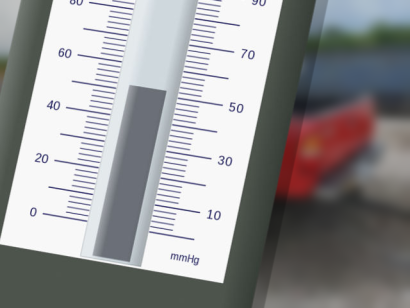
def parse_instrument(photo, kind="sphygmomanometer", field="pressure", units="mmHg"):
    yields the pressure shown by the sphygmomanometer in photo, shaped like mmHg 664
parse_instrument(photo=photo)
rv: mmHg 52
